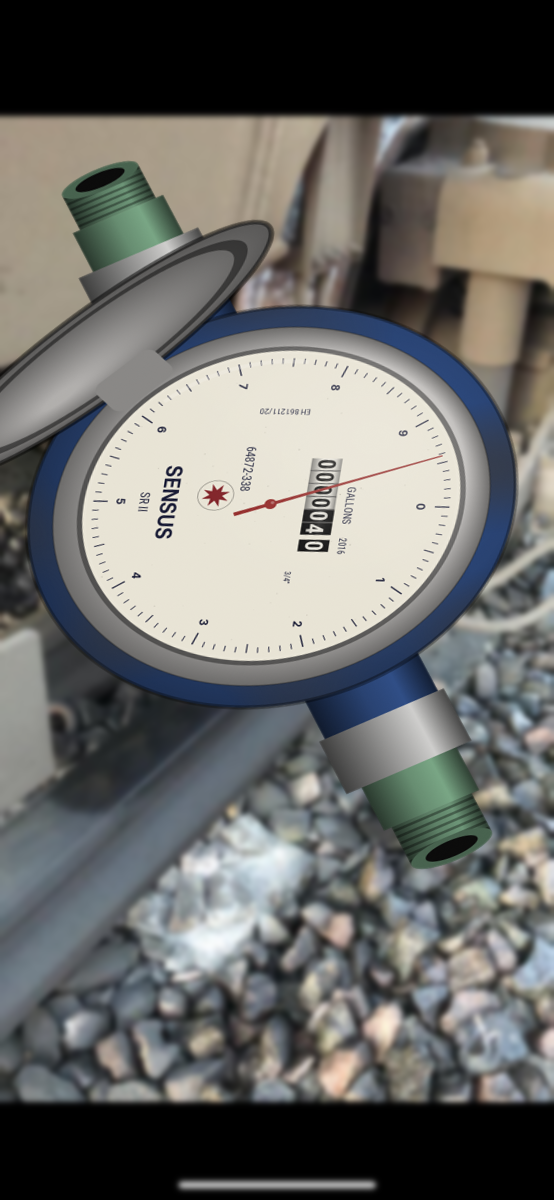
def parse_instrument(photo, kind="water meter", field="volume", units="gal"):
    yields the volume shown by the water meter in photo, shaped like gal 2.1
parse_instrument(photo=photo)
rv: gal 39.4
